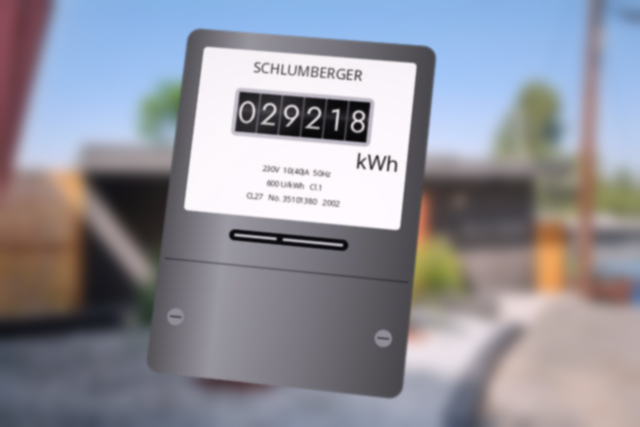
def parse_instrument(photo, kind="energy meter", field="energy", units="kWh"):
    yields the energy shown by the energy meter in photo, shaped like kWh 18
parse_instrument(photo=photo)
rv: kWh 29218
